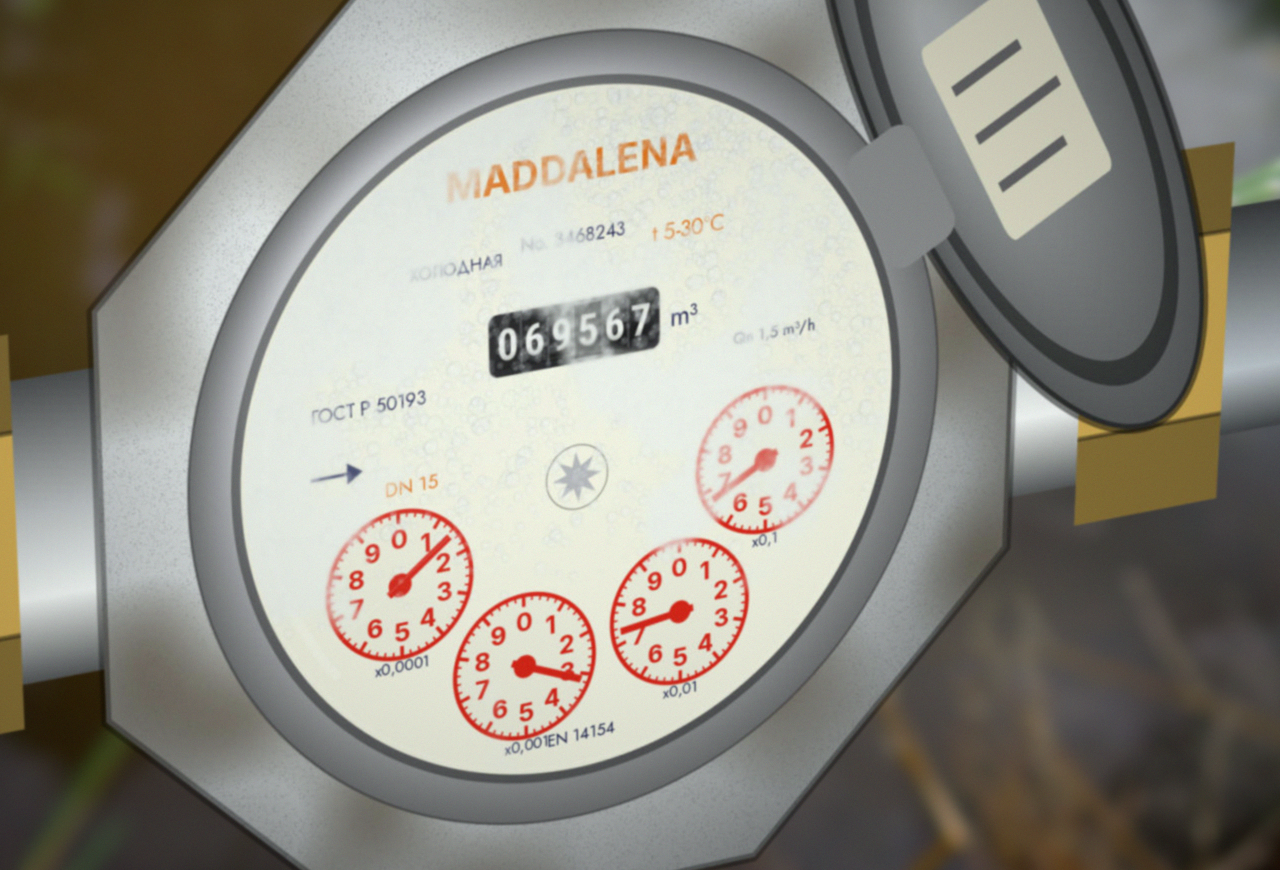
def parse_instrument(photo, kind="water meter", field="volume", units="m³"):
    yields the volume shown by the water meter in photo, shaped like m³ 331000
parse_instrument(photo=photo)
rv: m³ 69567.6731
